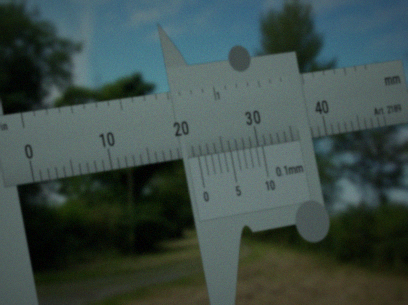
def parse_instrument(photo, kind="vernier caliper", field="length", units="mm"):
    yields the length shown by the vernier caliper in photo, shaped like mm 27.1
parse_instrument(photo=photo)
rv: mm 21.6
